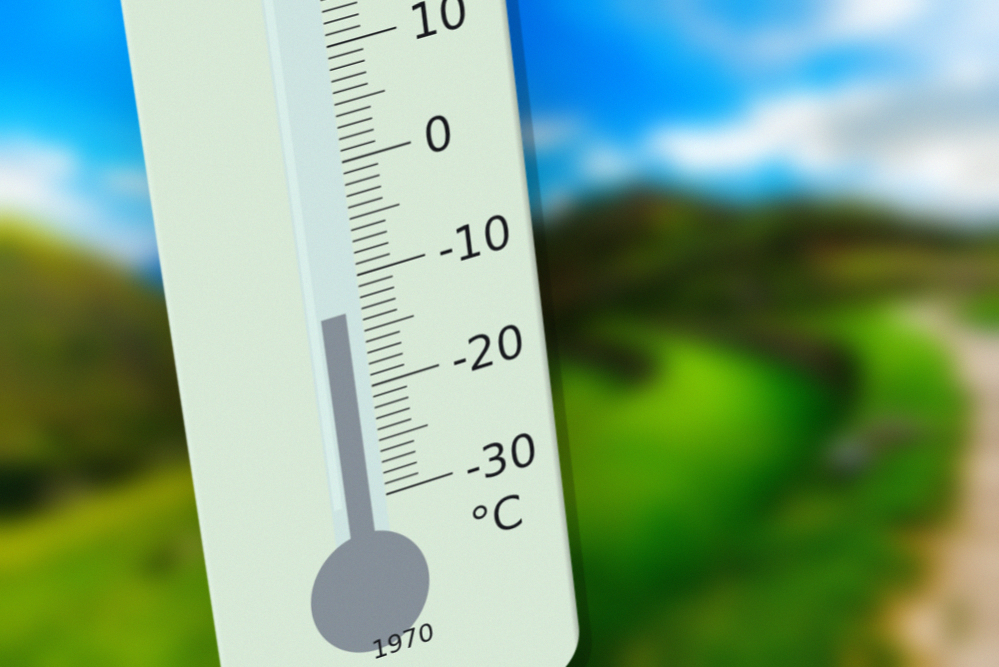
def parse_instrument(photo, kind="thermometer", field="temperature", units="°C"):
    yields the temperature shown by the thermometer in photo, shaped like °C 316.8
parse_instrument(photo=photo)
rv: °C -13
